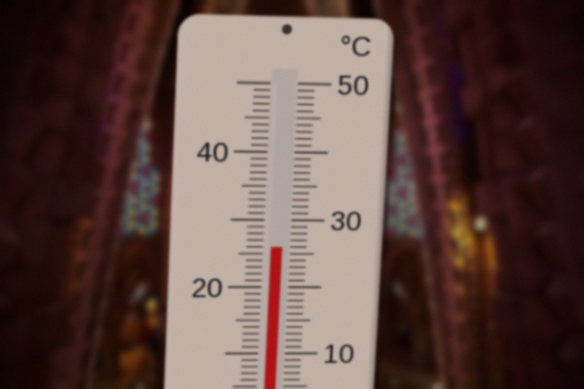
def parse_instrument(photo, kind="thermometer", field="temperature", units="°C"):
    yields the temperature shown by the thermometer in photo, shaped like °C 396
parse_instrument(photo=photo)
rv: °C 26
